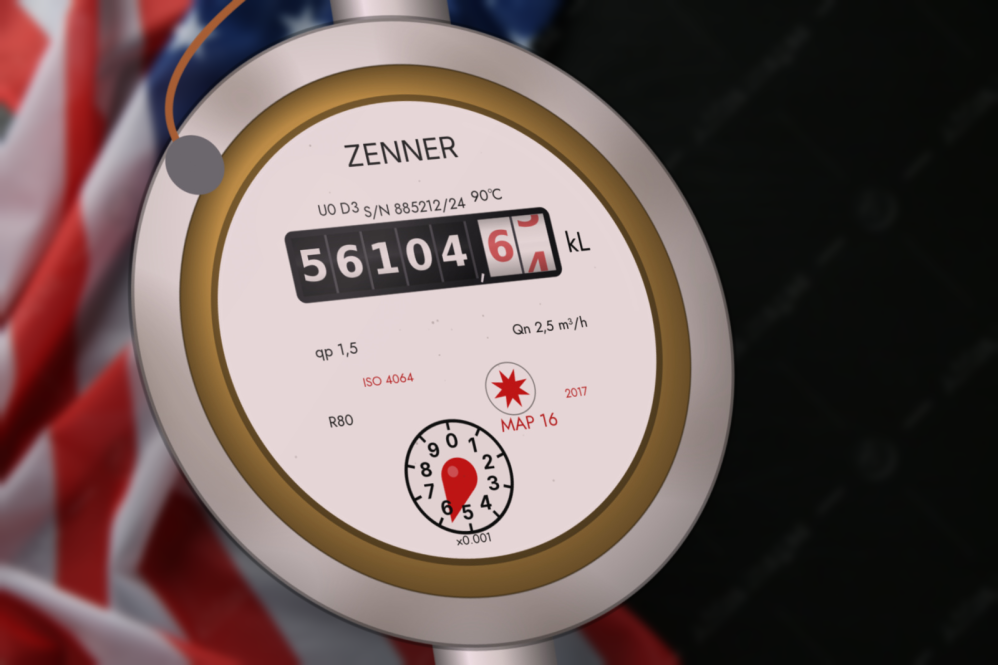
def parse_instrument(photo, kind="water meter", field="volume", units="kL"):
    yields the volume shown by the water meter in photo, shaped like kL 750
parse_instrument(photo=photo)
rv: kL 56104.635
